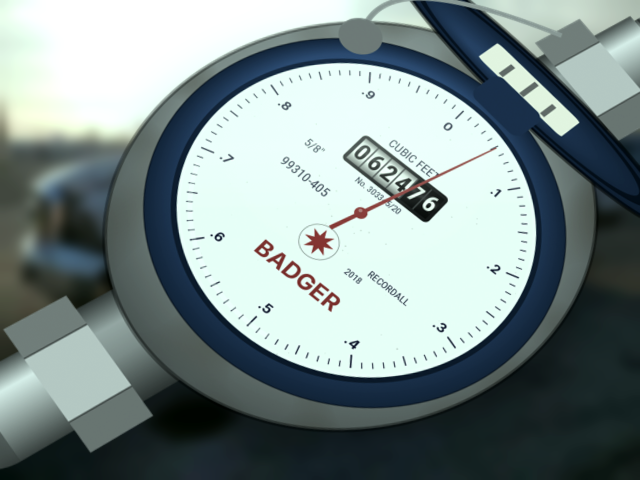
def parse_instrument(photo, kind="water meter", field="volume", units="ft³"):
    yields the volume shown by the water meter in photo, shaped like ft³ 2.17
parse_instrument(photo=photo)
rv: ft³ 62476.05
